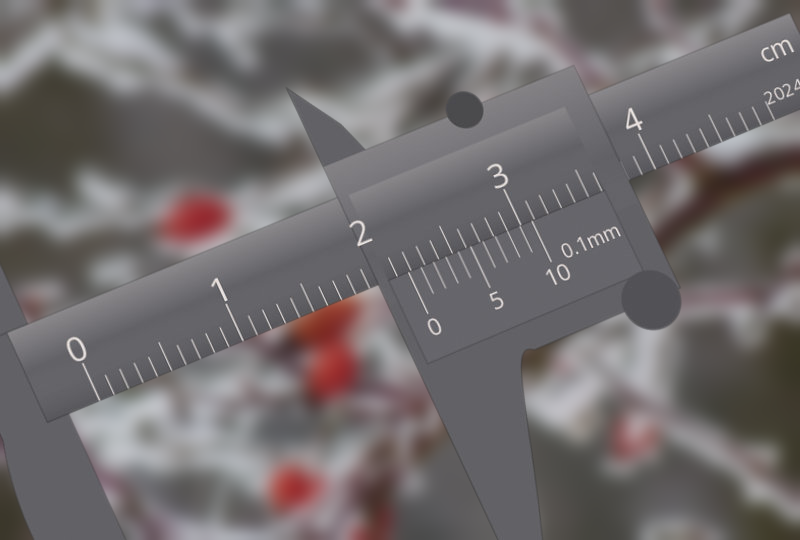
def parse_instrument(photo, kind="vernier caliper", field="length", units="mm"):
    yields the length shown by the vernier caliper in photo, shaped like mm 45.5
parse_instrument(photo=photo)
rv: mm 21.8
